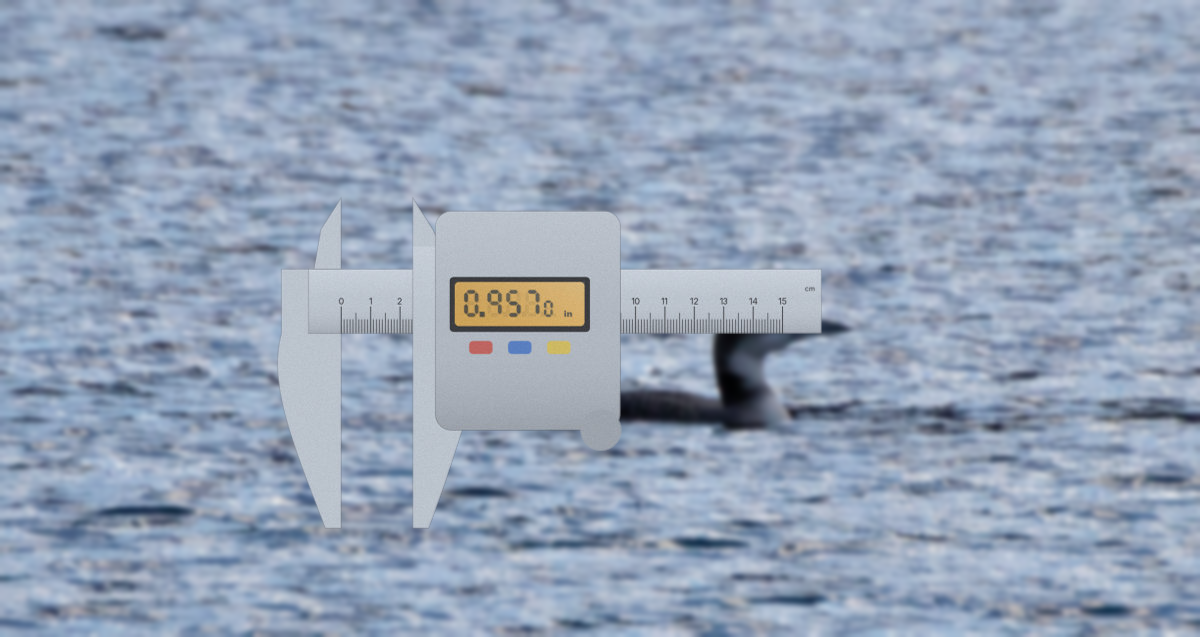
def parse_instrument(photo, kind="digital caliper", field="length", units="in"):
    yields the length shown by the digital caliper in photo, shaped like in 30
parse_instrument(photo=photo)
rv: in 0.9570
